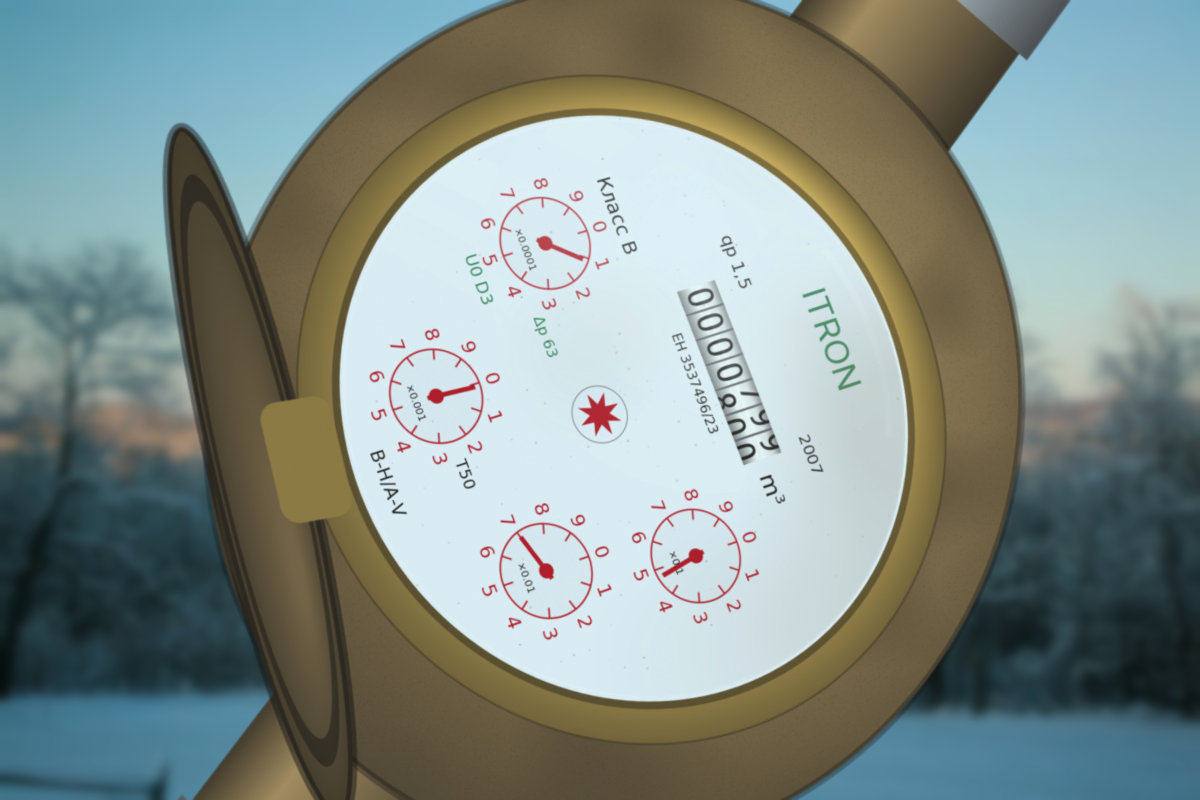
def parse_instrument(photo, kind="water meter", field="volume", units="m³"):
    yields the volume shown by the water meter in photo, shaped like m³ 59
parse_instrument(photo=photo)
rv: m³ 799.4701
